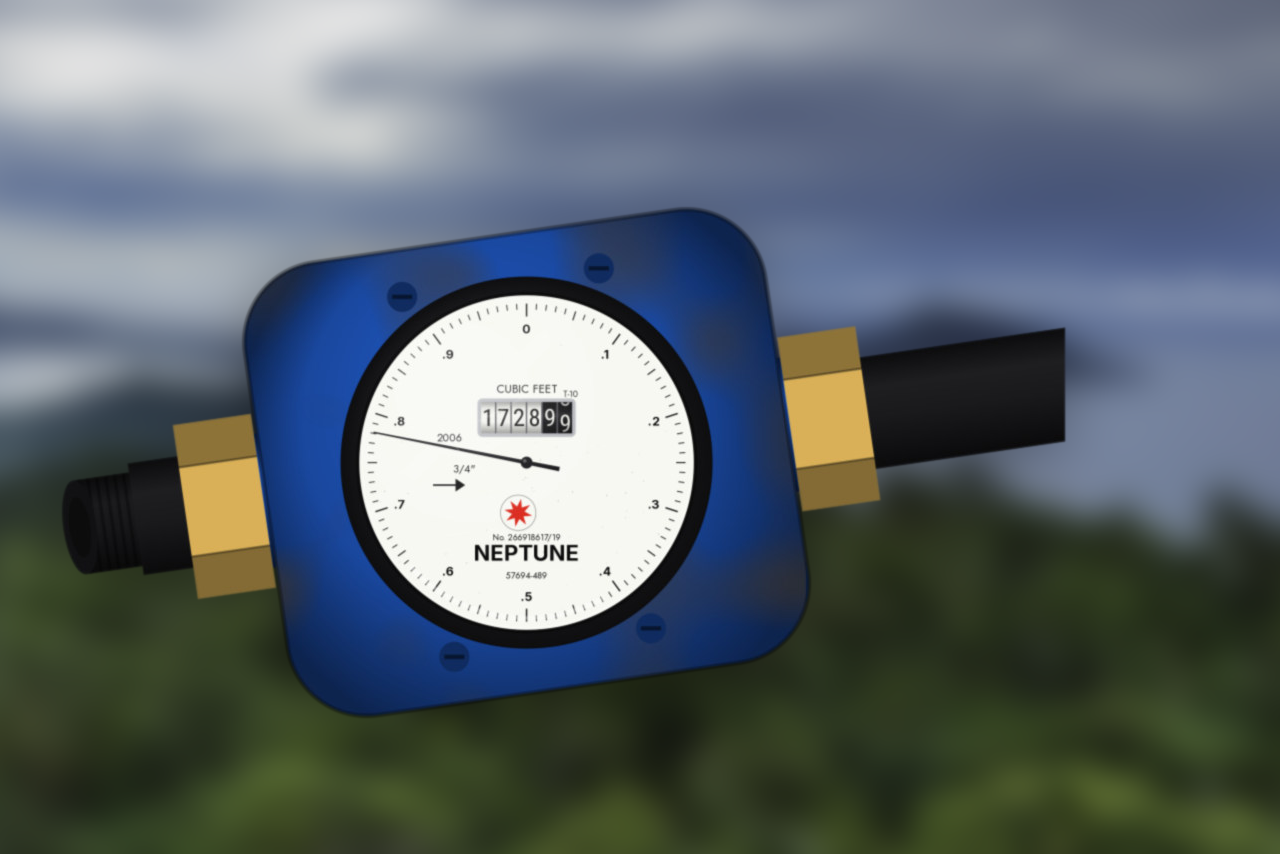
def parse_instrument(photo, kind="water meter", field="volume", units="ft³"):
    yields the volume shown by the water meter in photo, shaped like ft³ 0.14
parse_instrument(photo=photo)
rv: ft³ 172898.78
